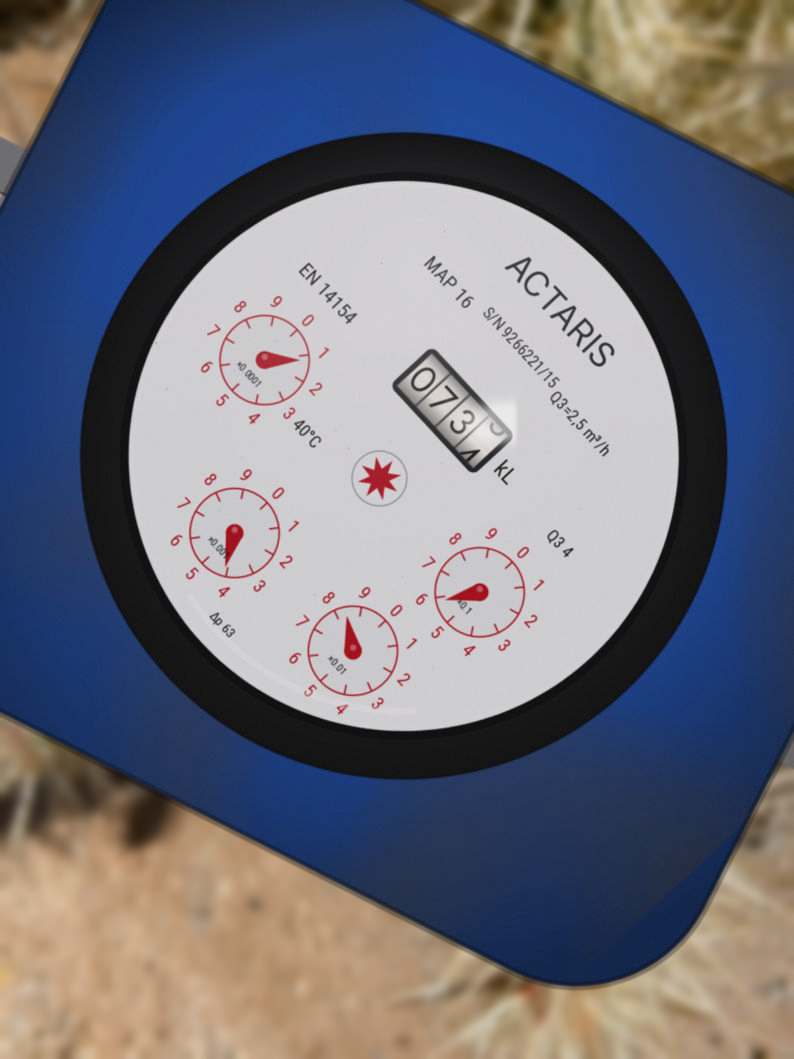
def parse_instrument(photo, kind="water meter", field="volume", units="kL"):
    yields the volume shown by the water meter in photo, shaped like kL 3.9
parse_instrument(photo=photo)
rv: kL 733.5841
